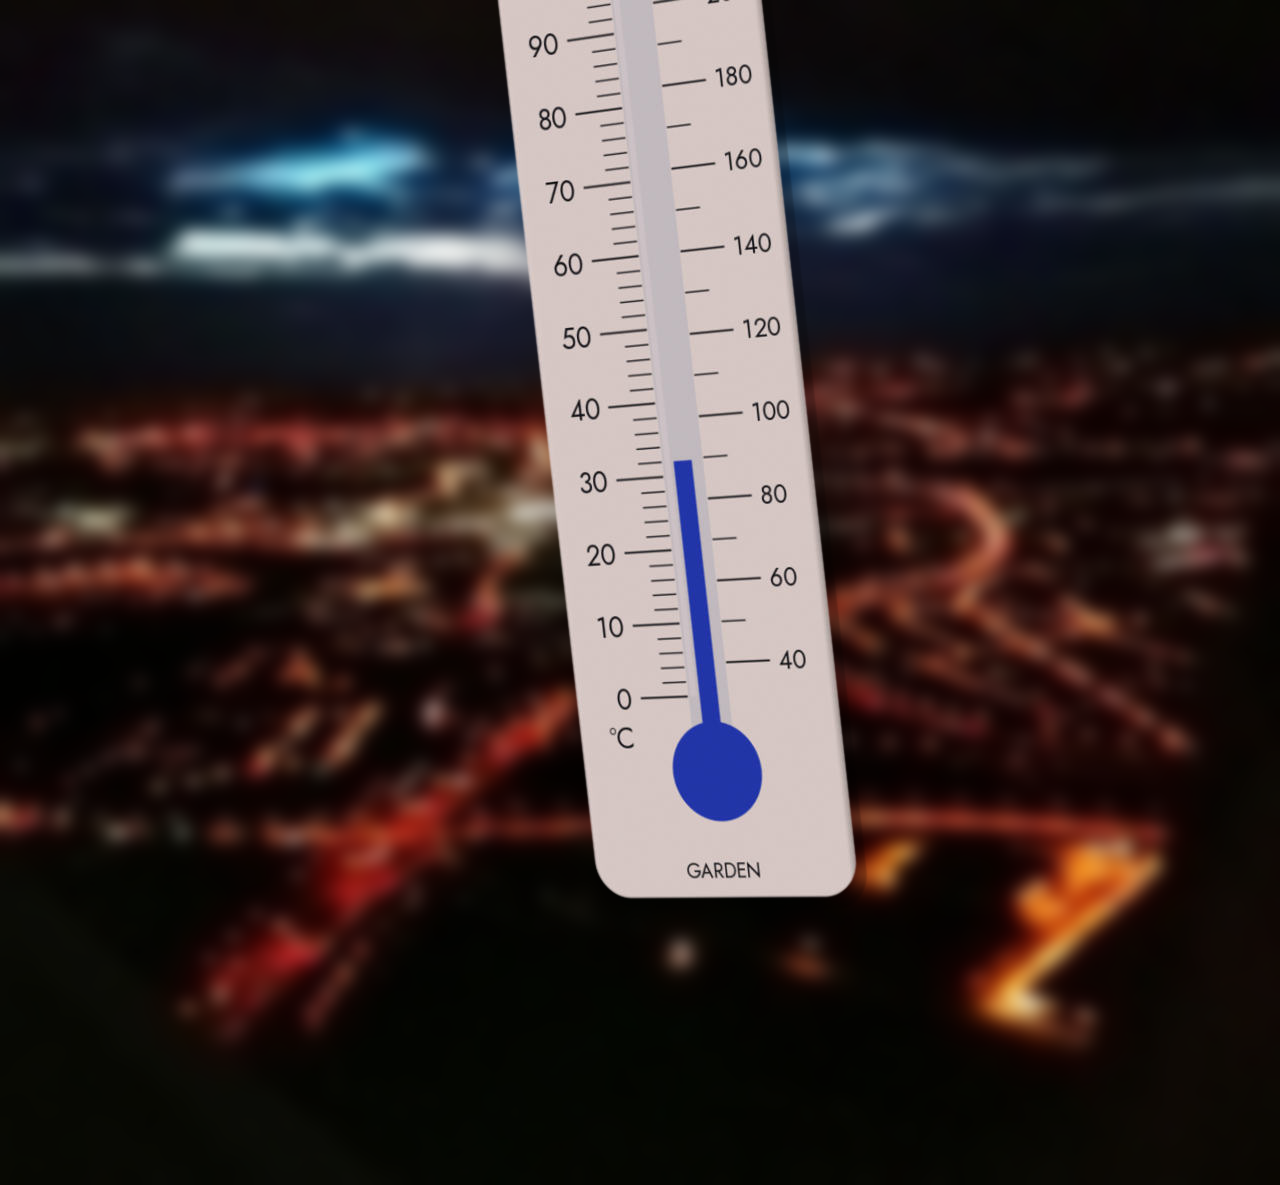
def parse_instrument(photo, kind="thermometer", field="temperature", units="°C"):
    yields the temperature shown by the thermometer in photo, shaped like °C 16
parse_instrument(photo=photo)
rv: °C 32
